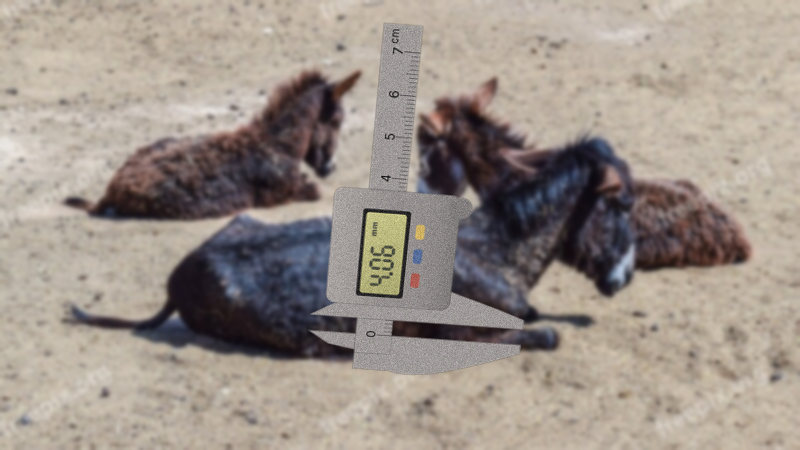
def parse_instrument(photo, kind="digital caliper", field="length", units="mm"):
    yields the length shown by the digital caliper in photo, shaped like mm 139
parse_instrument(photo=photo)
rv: mm 4.06
